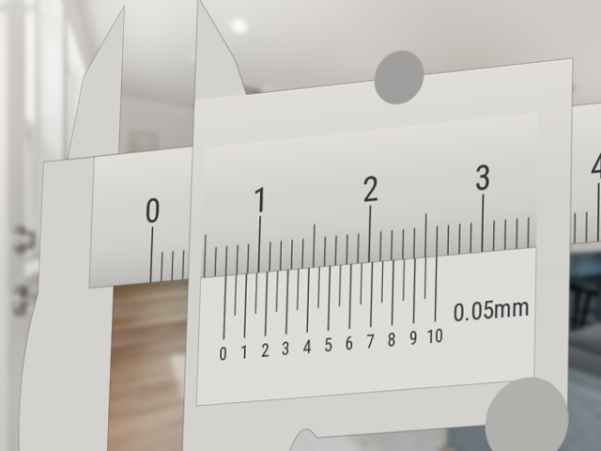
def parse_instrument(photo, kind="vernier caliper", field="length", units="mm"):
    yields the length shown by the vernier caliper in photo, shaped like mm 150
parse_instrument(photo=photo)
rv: mm 7.0
